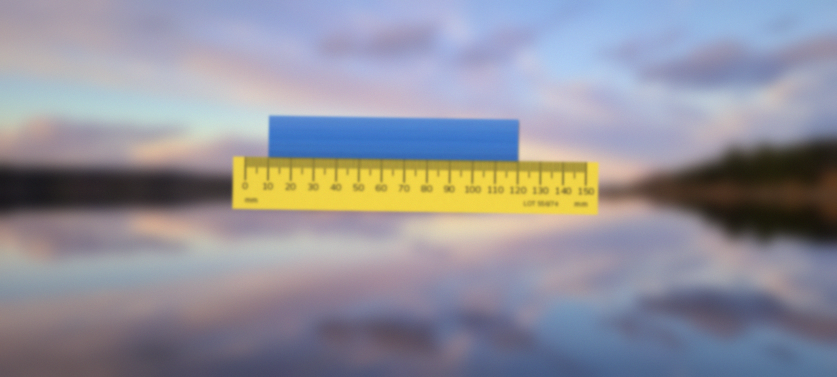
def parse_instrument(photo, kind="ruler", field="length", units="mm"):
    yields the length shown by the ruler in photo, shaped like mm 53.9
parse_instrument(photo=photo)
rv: mm 110
